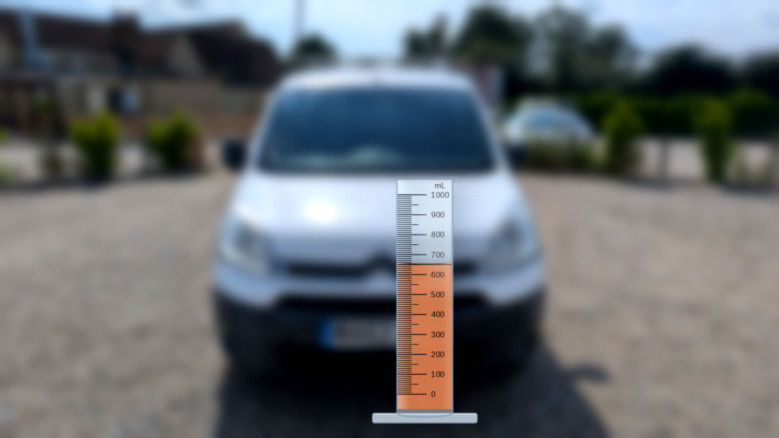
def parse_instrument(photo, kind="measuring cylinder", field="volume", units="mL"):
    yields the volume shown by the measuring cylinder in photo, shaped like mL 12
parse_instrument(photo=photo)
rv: mL 650
